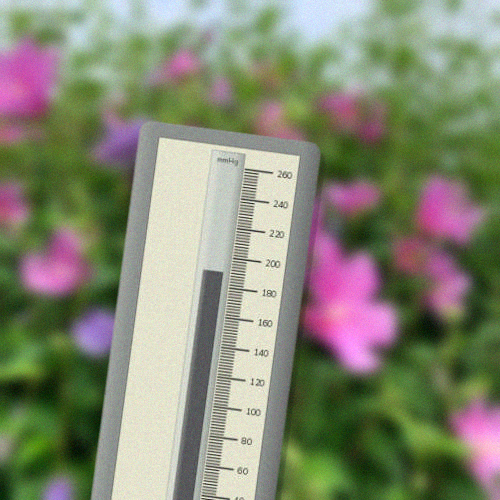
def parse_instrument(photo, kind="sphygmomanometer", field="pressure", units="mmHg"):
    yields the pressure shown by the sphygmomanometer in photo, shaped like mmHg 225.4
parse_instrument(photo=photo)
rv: mmHg 190
